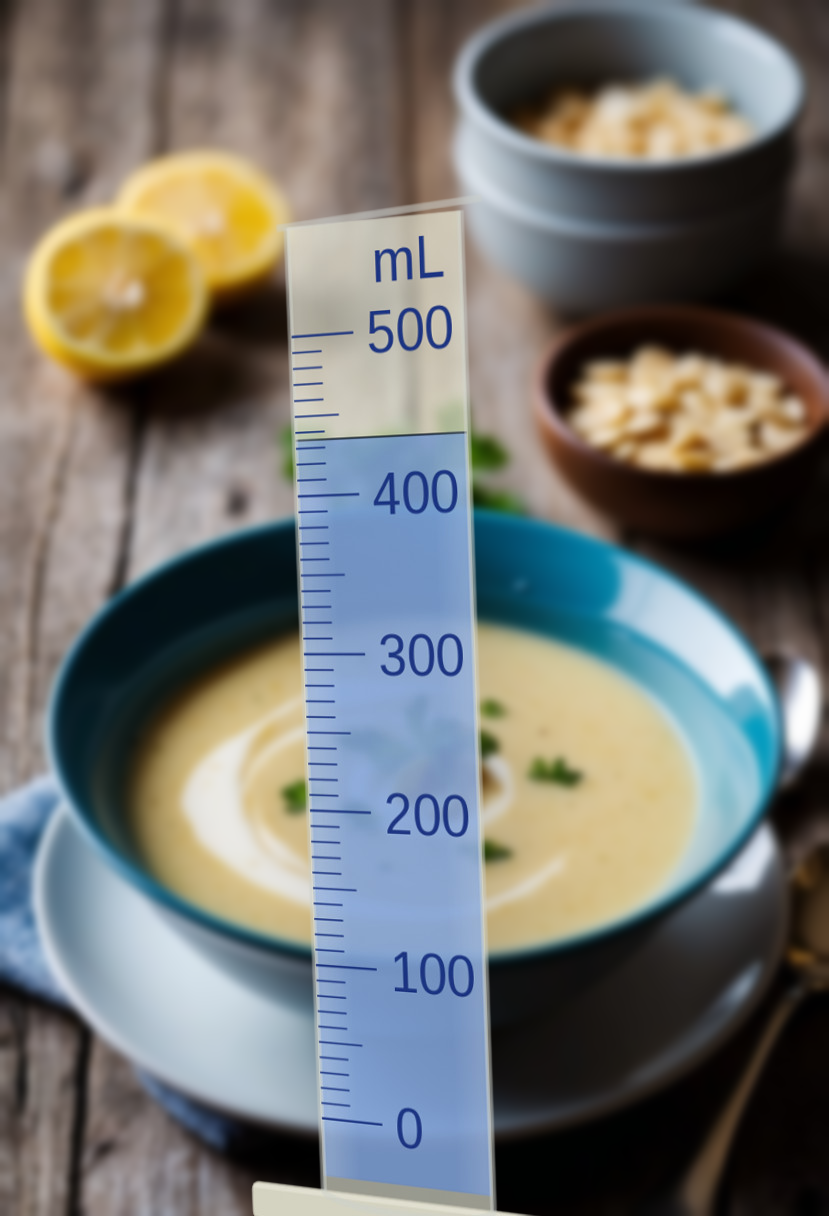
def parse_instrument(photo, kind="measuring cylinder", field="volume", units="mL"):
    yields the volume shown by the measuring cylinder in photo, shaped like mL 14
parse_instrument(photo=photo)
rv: mL 435
